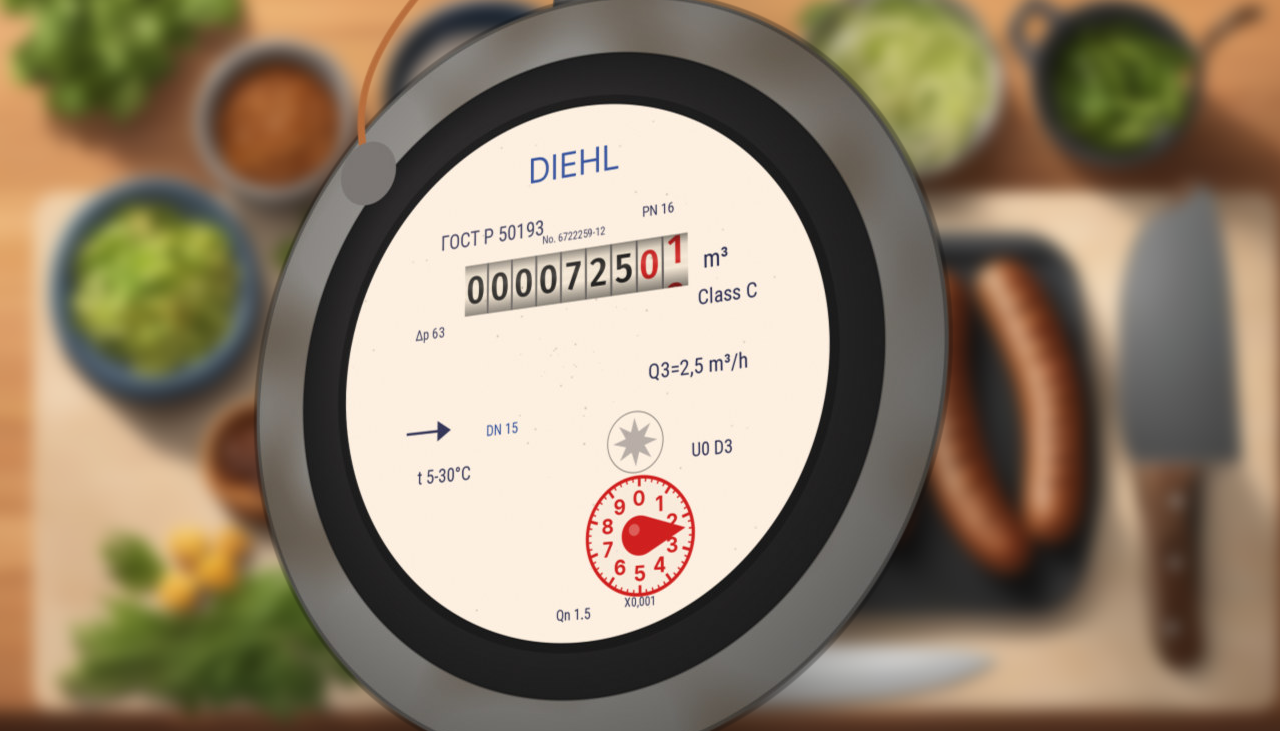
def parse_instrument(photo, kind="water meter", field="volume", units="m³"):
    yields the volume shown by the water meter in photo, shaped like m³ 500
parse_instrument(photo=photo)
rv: m³ 725.012
